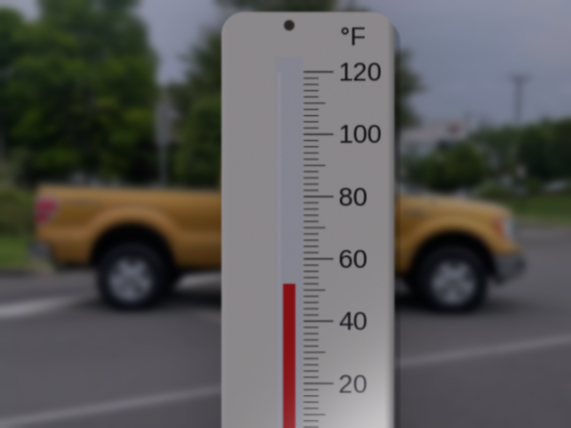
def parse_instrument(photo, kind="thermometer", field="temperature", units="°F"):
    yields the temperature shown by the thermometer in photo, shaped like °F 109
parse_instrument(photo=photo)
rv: °F 52
